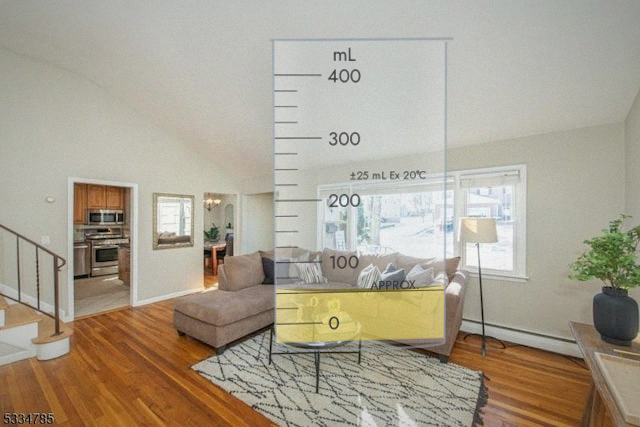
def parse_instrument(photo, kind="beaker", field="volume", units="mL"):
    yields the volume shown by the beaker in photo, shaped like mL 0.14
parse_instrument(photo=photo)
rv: mL 50
